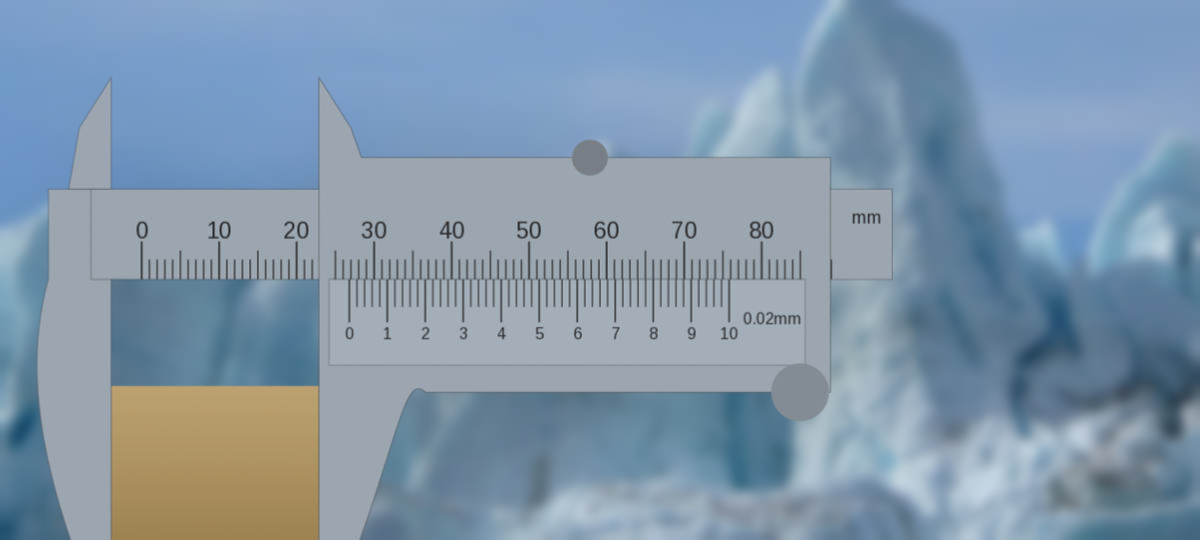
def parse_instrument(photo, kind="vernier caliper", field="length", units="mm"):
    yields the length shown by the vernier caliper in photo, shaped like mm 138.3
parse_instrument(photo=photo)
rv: mm 26.8
